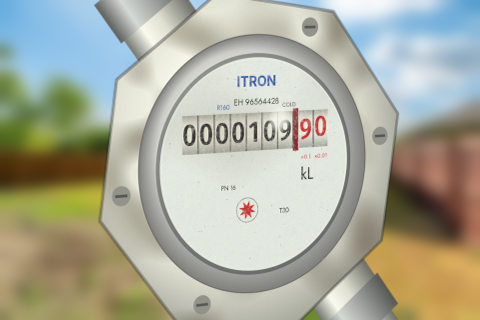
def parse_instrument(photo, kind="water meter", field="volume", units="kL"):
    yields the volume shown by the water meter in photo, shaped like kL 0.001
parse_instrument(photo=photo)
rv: kL 109.90
